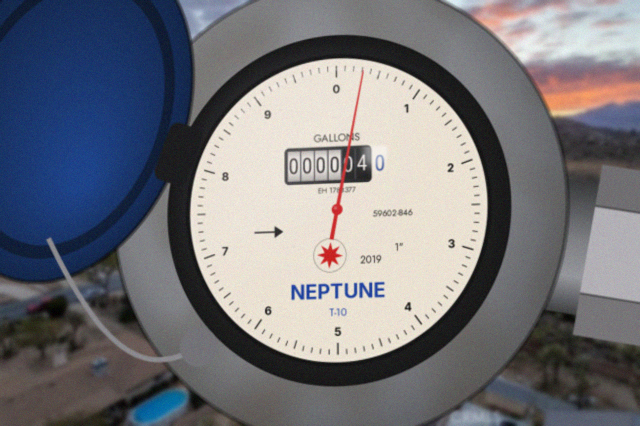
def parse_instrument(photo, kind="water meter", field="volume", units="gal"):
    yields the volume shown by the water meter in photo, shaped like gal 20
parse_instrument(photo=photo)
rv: gal 40.3
